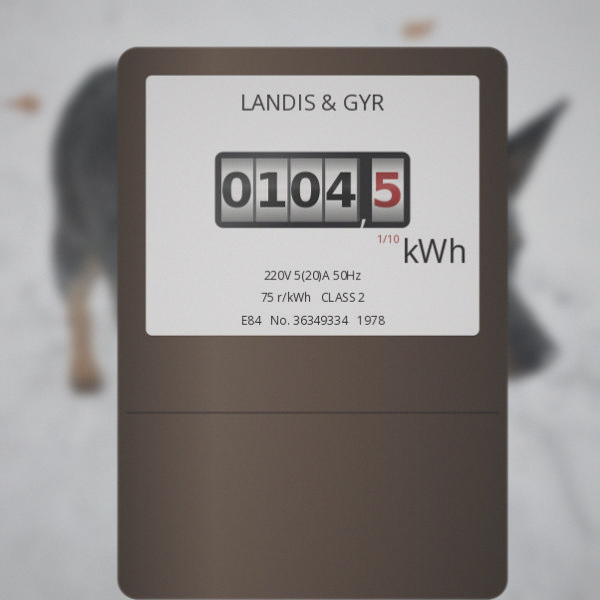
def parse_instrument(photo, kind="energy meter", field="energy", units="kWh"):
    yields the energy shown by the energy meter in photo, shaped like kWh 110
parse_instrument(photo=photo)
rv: kWh 104.5
